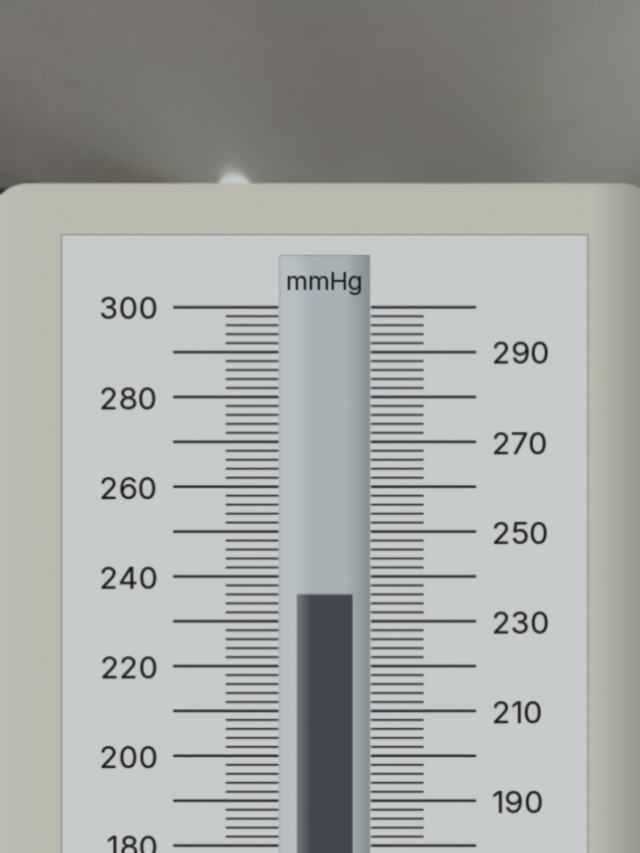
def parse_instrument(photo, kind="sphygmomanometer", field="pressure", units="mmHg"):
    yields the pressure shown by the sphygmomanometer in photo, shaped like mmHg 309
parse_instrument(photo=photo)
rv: mmHg 236
